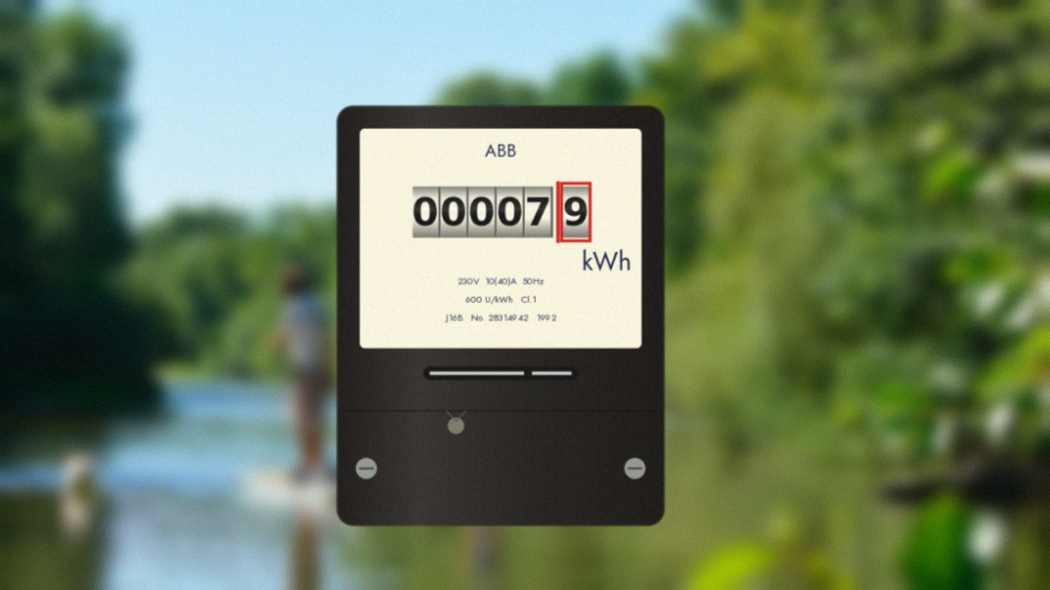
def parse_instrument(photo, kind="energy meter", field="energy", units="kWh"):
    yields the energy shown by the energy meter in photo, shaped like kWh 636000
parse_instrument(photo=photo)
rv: kWh 7.9
